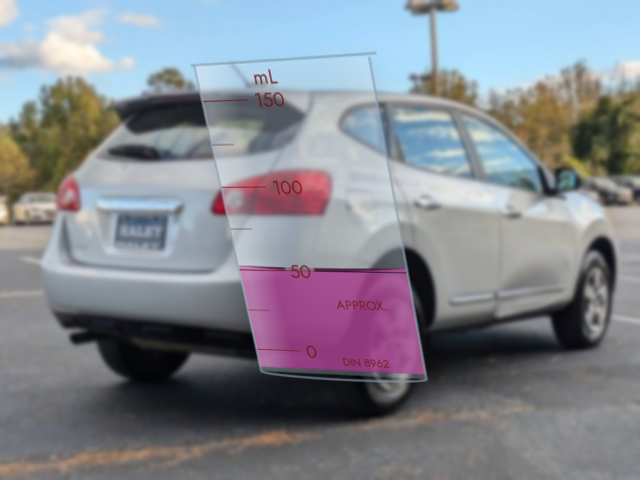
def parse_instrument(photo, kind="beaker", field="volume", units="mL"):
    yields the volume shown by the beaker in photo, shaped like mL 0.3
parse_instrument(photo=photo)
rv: mL 50
